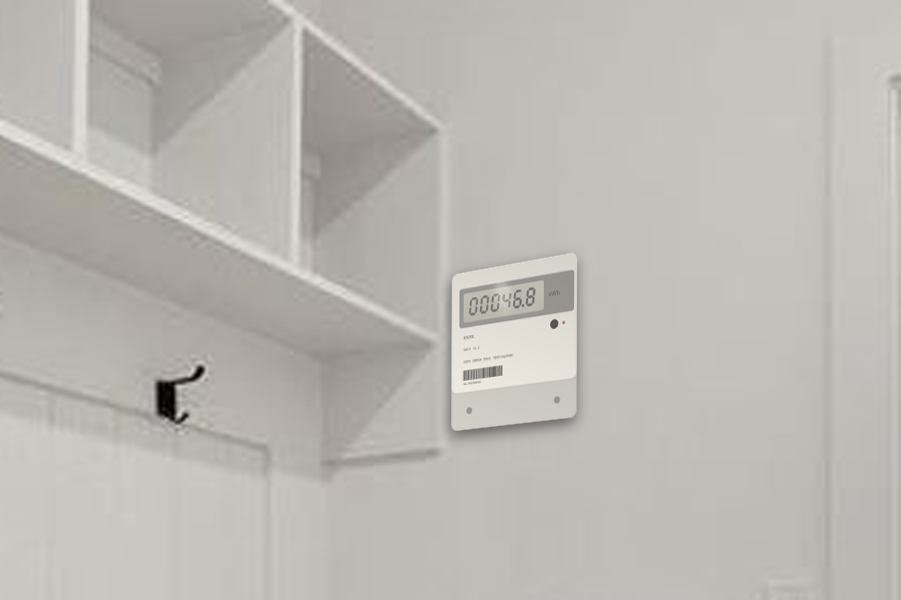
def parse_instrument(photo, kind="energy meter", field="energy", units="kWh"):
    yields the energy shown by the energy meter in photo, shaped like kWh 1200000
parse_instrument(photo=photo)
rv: kWh 46.8
